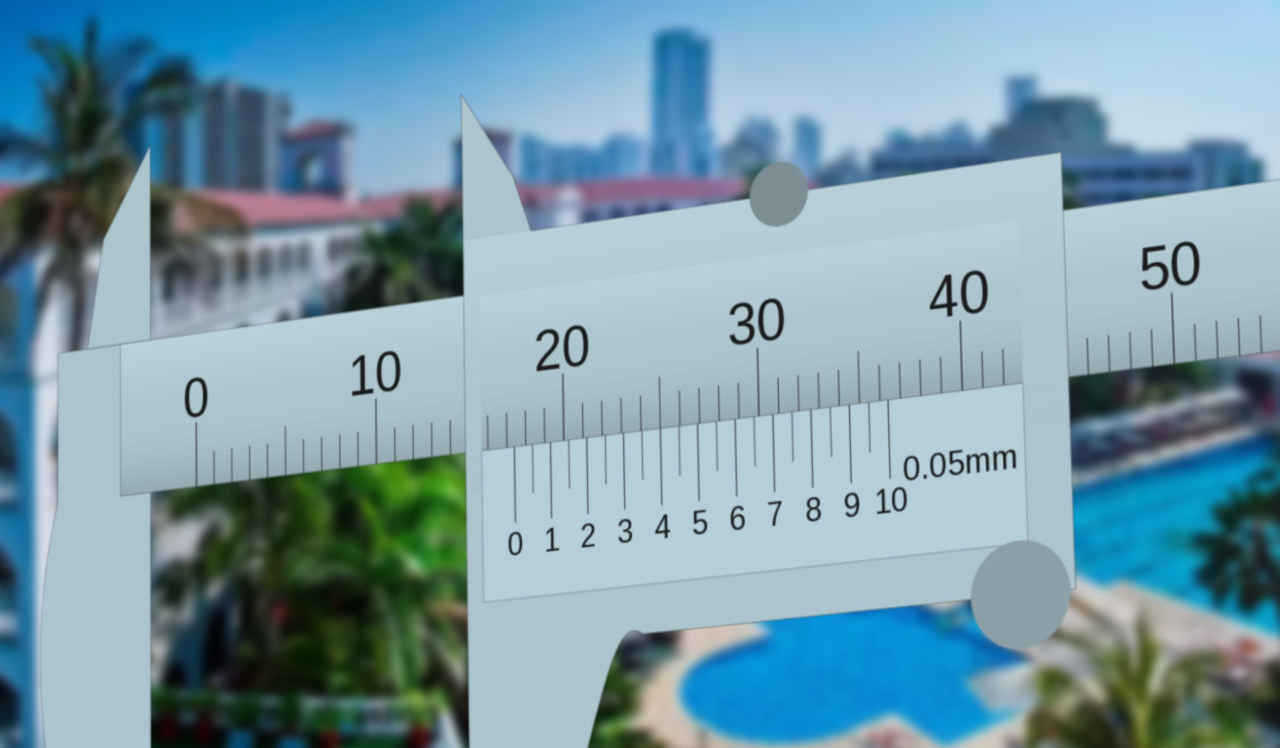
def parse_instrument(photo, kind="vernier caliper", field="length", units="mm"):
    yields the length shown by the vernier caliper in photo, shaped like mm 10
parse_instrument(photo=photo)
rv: mm 17.4
